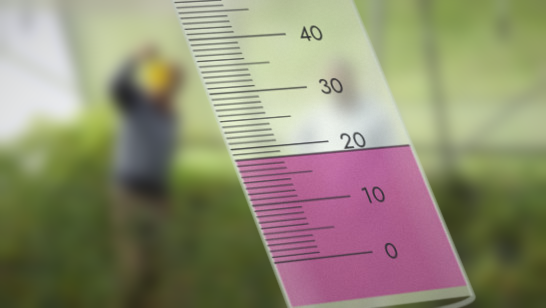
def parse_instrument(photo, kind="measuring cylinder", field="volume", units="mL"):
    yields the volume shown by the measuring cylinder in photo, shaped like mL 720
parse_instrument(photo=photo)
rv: mL 18
